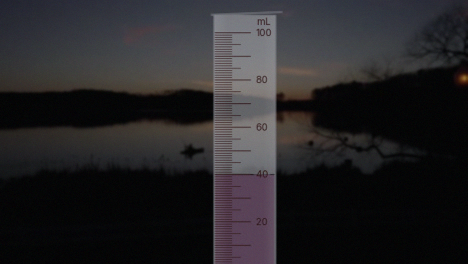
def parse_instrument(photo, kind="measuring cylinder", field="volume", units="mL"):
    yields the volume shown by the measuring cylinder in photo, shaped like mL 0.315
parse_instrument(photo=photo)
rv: mL 40
